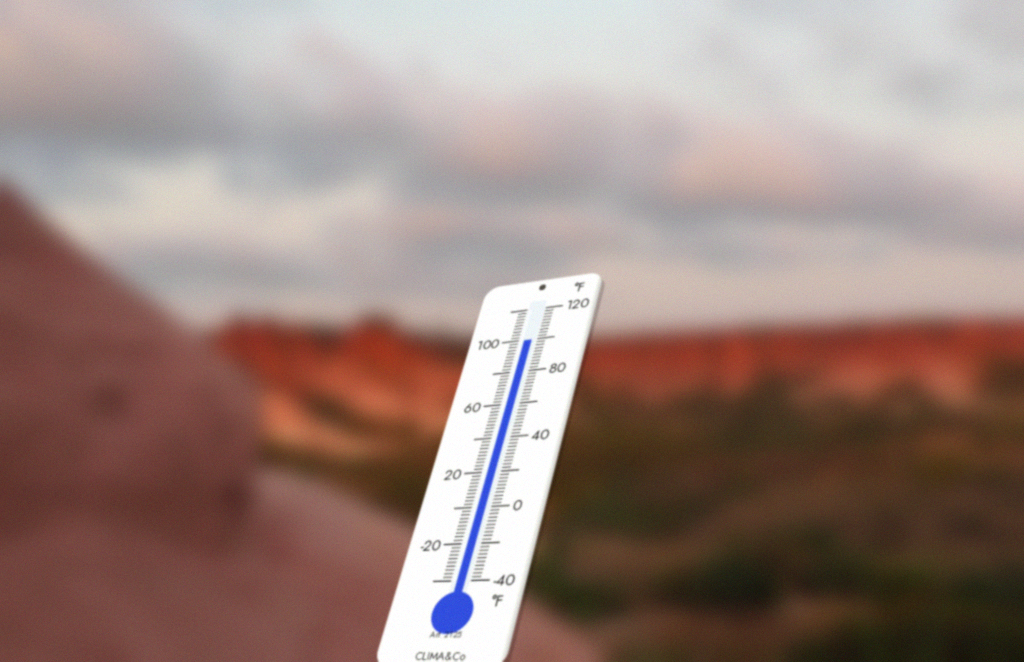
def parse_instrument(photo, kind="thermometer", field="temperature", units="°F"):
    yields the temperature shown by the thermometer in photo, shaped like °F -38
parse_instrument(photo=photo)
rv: °F 100
